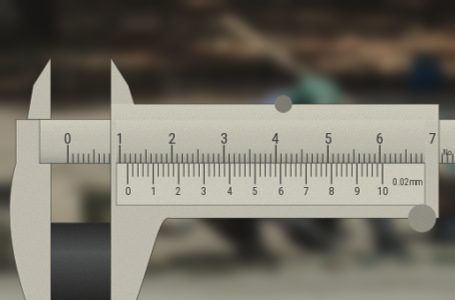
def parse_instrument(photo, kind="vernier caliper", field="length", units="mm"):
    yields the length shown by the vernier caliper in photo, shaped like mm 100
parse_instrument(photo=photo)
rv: mm 11.5
